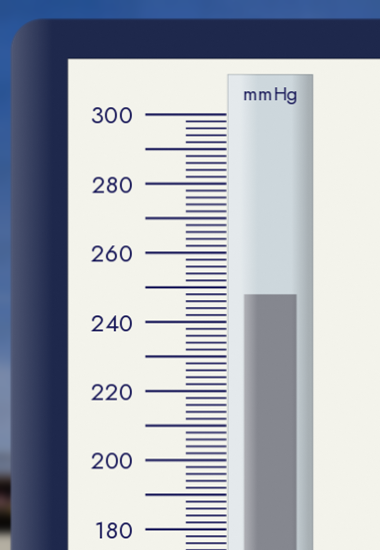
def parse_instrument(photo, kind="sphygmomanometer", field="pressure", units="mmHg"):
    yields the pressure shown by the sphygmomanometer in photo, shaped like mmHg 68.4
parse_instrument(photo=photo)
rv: mmHg 248
